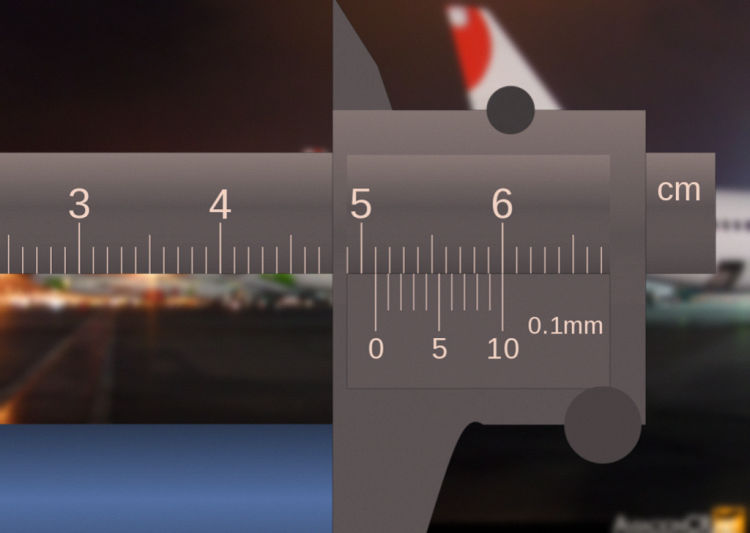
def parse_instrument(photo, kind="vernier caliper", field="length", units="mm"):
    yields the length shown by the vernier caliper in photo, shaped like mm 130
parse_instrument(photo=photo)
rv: mm 51.0
